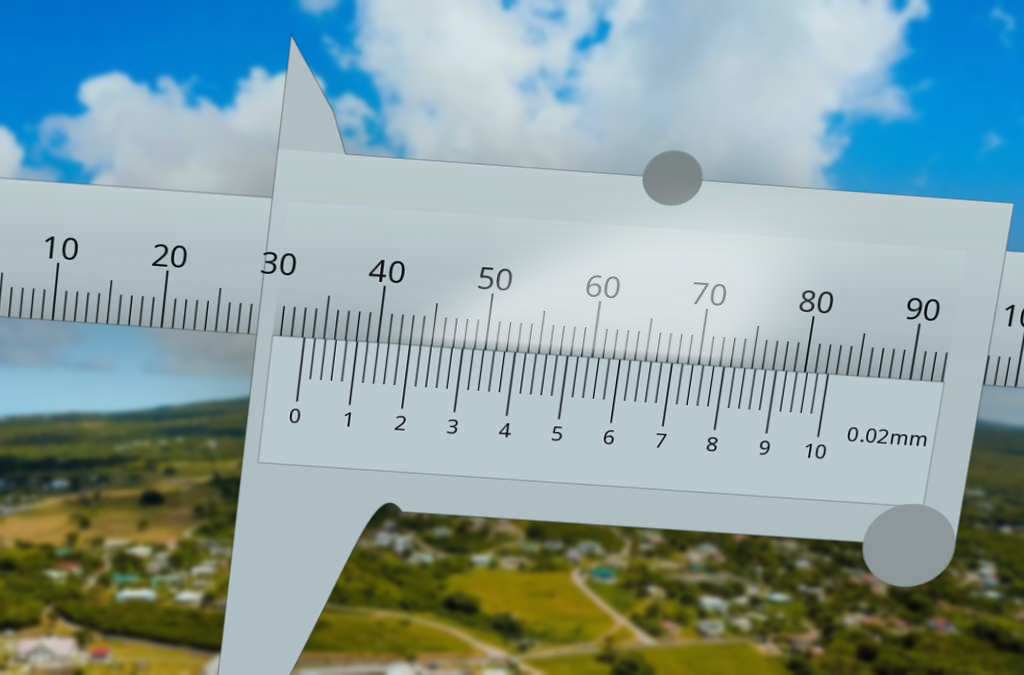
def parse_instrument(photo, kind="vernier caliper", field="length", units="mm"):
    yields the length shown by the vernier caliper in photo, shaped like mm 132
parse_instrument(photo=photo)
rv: mm 33.2
